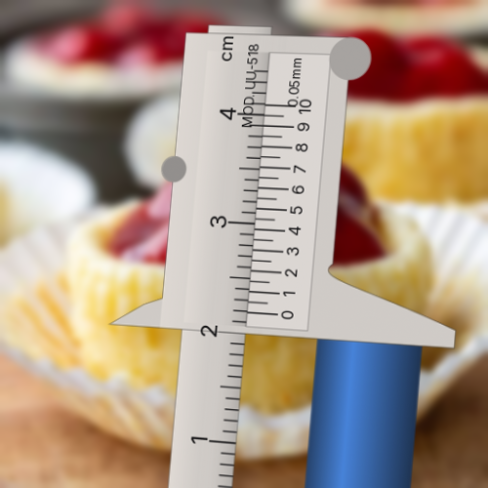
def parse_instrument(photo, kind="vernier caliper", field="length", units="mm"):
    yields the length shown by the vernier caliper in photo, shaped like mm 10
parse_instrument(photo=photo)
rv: mm 21.9
